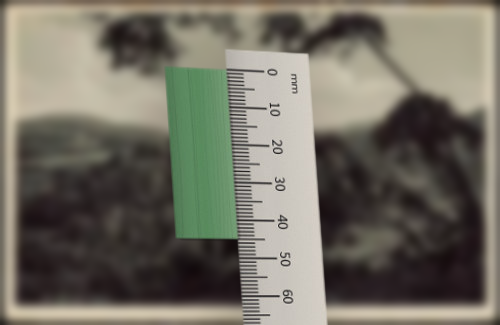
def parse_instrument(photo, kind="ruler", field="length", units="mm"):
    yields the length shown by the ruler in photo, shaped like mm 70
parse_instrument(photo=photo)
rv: mm 45
